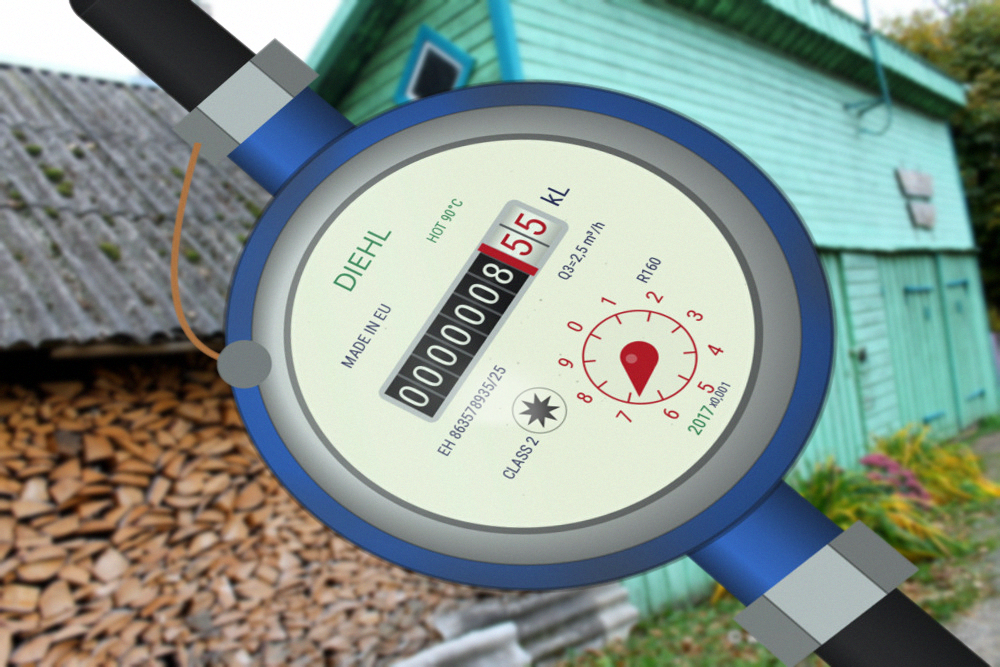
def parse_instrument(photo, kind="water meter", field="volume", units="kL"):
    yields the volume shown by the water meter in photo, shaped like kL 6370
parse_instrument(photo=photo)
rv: kL 8.556
